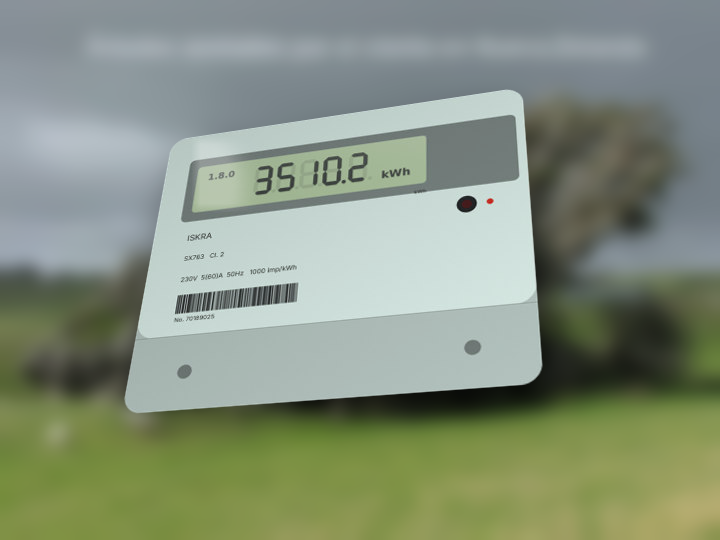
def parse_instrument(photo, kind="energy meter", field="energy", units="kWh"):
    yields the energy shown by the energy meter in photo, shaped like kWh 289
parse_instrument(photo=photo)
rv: kWh 3510.2
